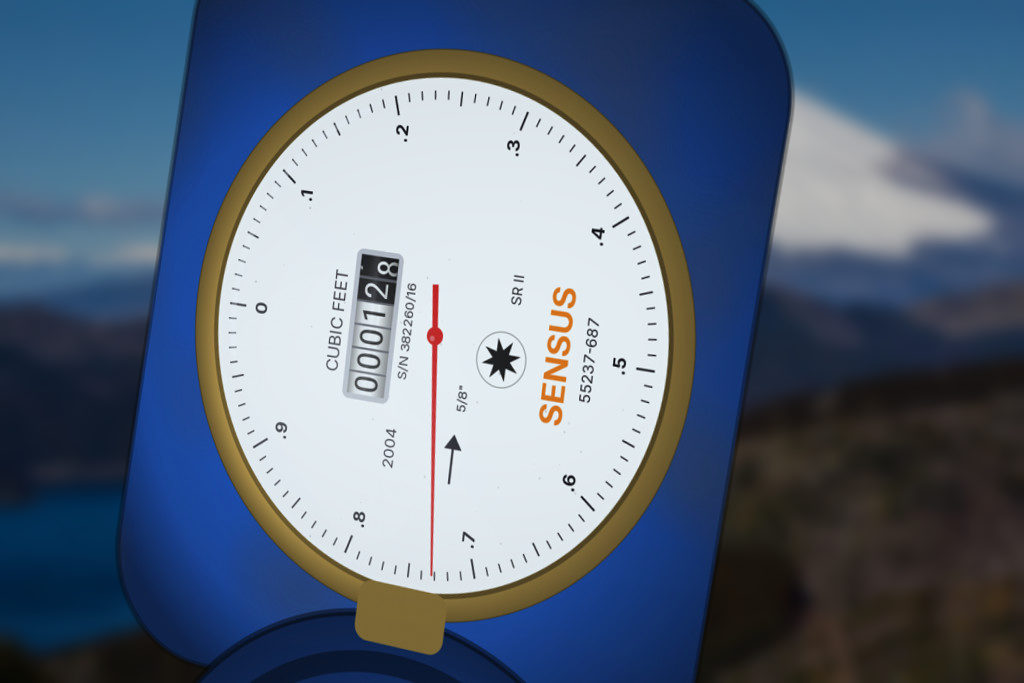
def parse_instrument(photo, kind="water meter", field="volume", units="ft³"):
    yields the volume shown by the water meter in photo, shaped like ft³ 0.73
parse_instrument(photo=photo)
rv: ft³ 127.73
